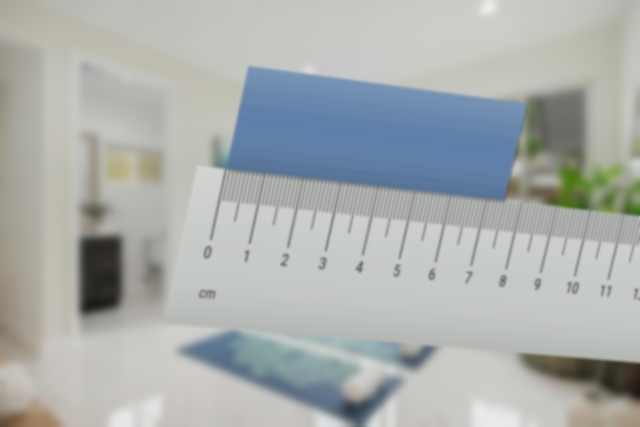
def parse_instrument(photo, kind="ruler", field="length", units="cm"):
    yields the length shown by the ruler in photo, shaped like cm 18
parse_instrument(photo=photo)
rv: cm 7.5
